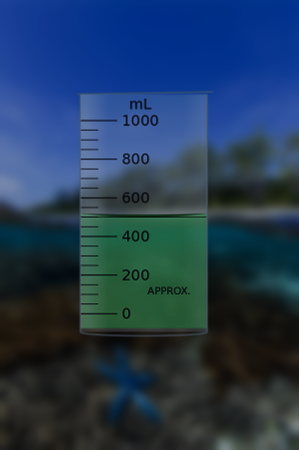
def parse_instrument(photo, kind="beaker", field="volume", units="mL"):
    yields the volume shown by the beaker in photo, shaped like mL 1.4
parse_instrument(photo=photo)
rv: mL 500
